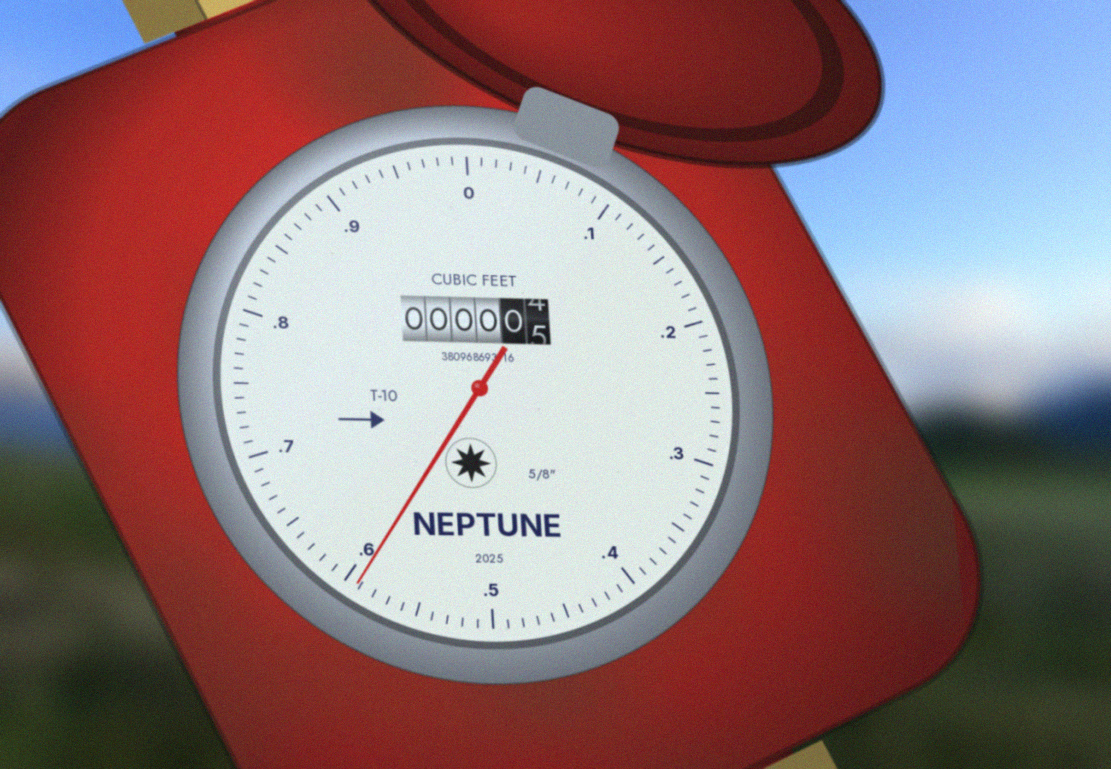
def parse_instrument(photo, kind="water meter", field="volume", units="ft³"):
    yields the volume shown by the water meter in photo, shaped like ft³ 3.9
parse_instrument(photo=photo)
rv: ft³ 4.59
